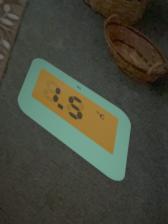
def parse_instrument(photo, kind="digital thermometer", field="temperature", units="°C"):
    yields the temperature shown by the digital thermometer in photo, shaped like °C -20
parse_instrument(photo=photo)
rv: °C 1.5
